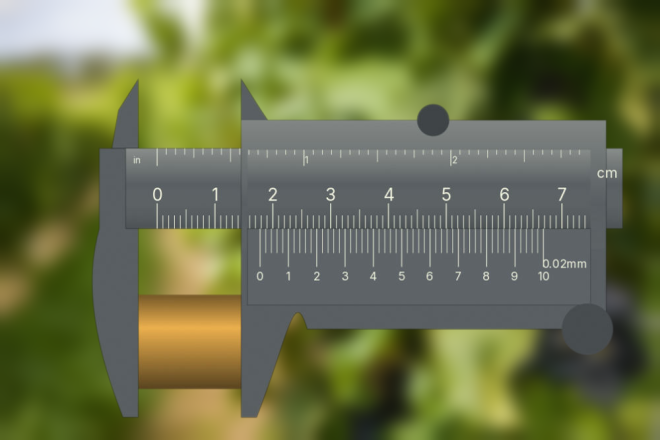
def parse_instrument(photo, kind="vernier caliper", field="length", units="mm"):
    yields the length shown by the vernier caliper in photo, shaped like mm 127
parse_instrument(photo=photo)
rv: mm 17.8
